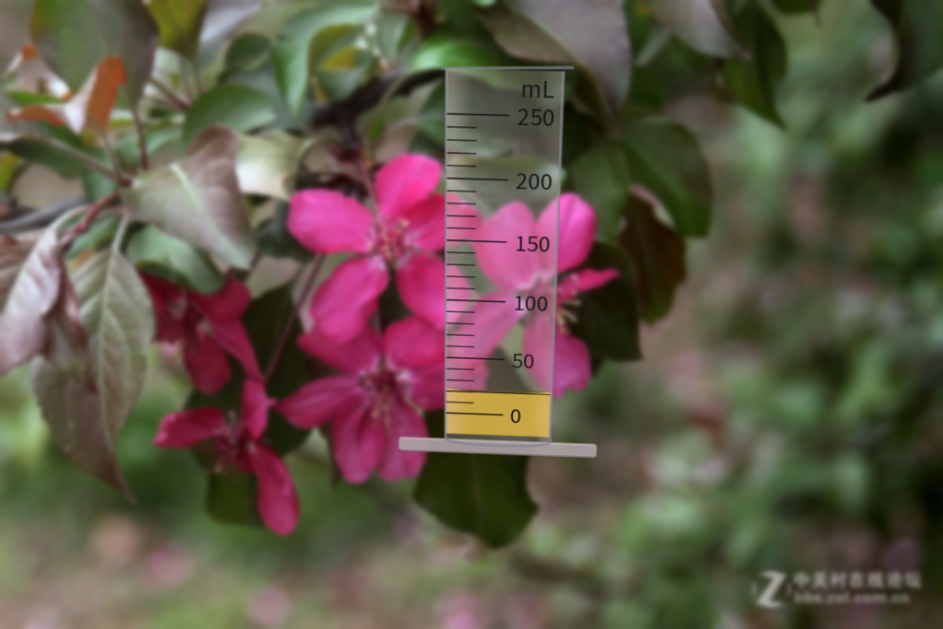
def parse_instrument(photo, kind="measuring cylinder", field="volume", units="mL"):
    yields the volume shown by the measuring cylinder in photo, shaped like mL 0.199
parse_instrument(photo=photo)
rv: mL 20
